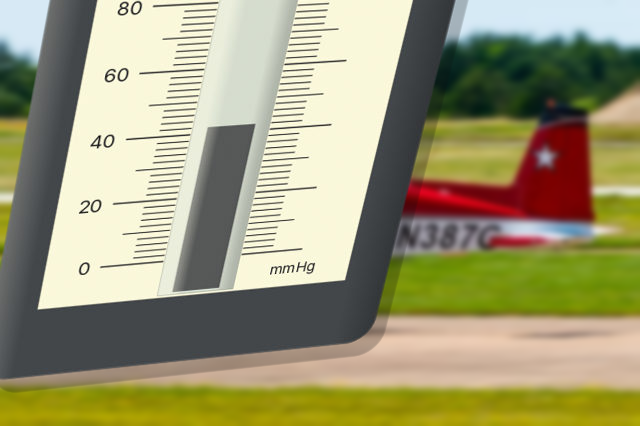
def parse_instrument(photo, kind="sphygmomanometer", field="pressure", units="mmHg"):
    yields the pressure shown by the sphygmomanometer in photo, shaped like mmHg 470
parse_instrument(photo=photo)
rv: mmHg 42
